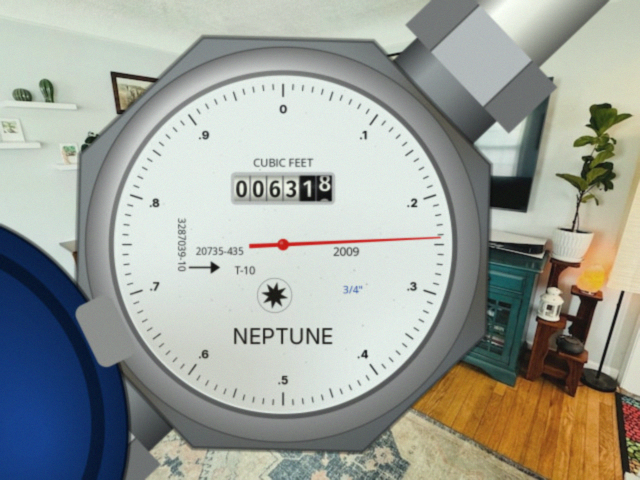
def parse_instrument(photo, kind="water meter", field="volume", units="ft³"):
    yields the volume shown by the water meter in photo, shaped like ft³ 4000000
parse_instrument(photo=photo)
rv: ft³ 6318.24
